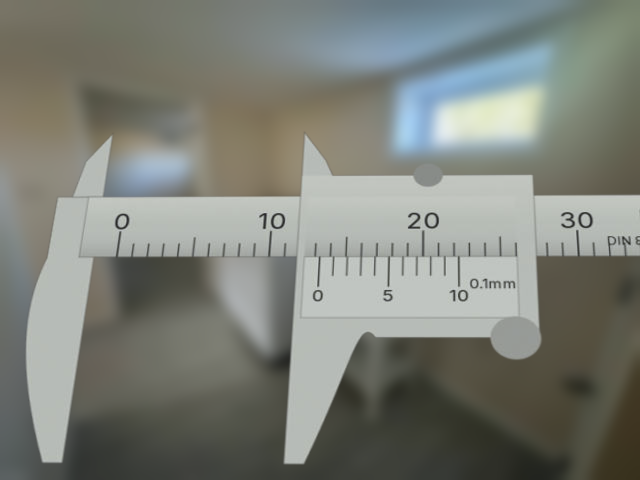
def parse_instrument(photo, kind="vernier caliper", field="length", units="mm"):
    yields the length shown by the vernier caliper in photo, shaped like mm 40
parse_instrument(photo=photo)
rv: mm 13.3
